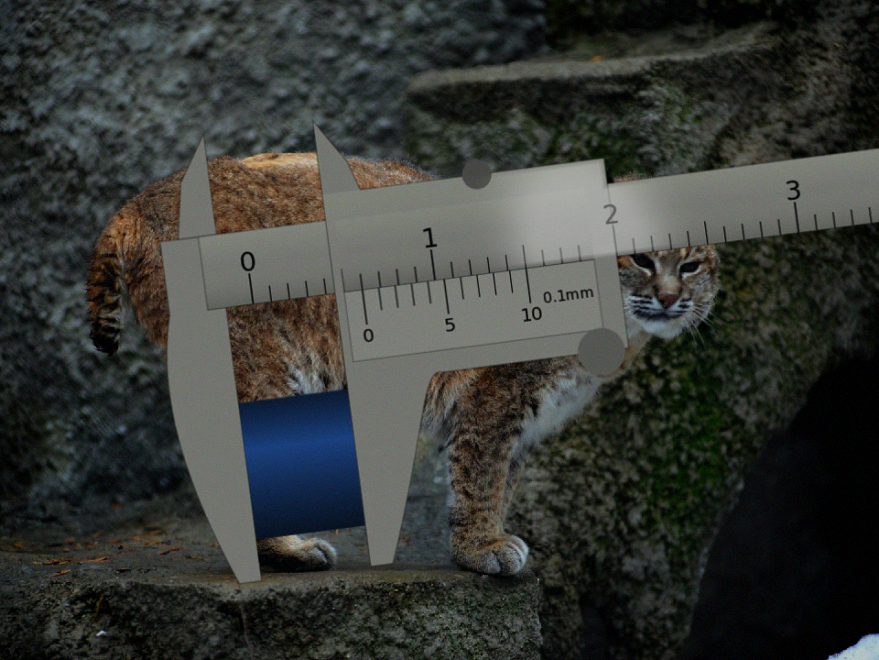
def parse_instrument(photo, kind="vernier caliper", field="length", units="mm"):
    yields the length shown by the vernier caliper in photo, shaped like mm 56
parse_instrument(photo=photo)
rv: mm 6.0
